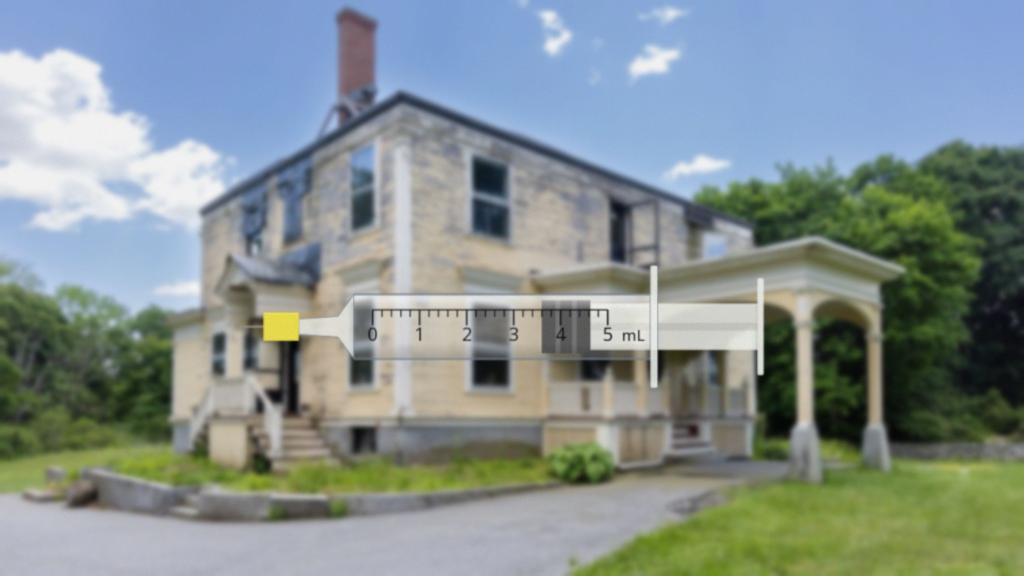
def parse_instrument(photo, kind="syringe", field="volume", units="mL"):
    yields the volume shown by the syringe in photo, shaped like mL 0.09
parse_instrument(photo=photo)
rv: mL 3.6
